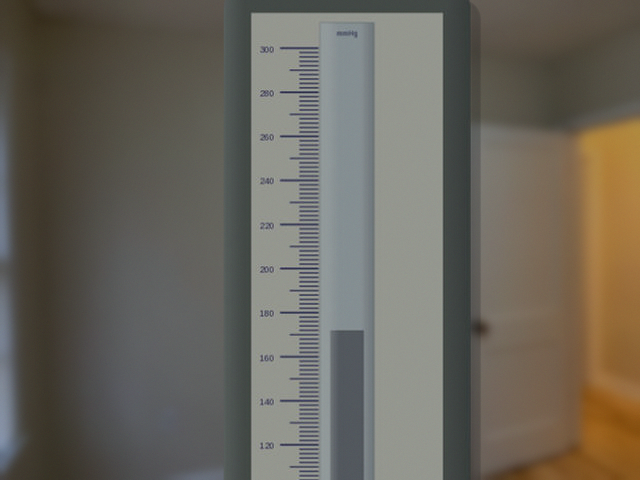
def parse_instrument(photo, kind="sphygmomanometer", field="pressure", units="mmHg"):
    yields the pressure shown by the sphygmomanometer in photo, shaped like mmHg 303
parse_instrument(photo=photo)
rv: mmHg 172
